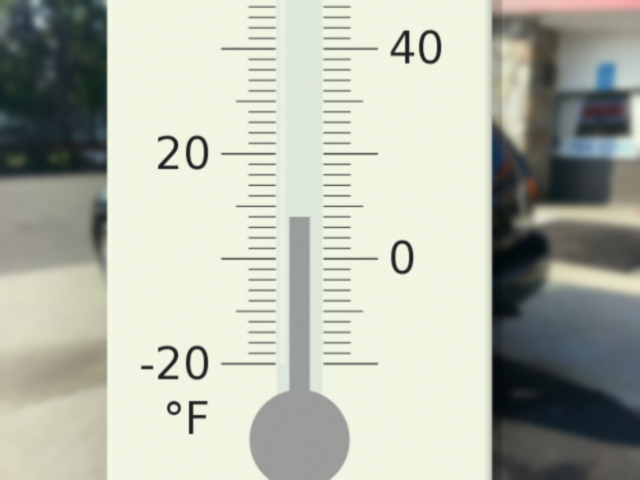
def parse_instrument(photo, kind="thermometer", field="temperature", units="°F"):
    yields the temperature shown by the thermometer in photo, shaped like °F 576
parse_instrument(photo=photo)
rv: °F 8
